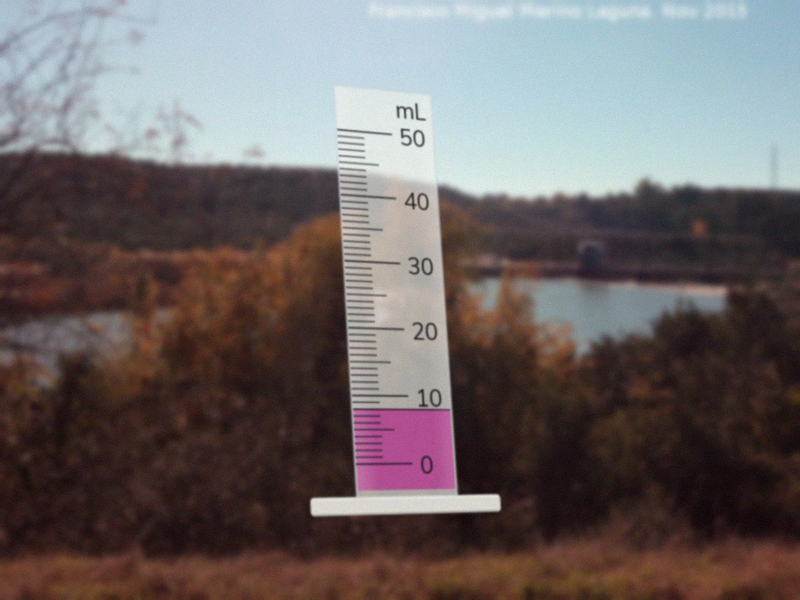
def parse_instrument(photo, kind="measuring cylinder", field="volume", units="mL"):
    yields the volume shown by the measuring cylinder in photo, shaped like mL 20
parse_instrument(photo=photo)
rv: mL 8
